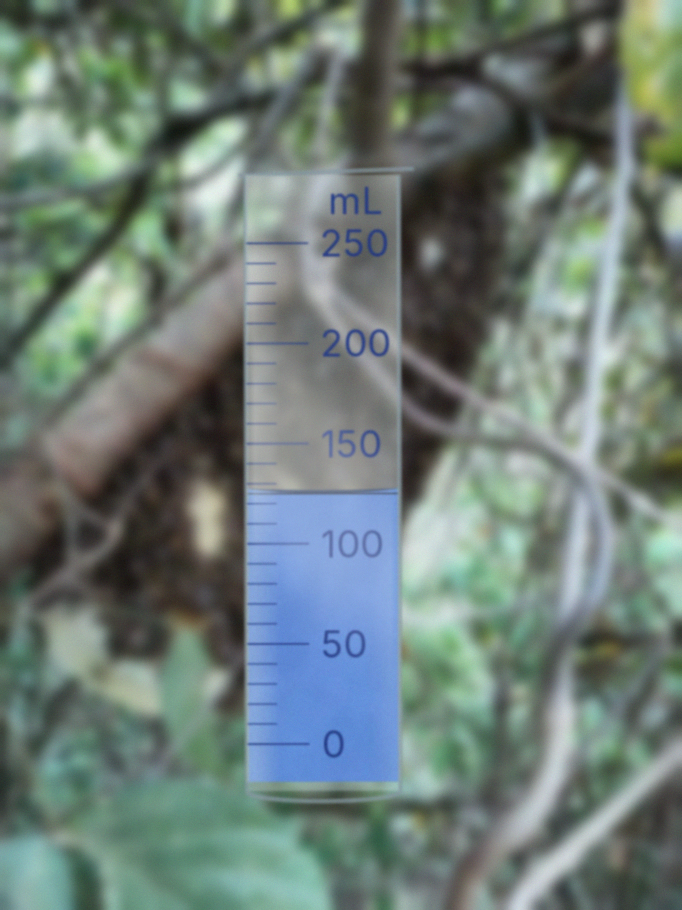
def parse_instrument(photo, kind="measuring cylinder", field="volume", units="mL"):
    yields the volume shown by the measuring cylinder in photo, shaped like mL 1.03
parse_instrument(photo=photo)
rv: mL 125
